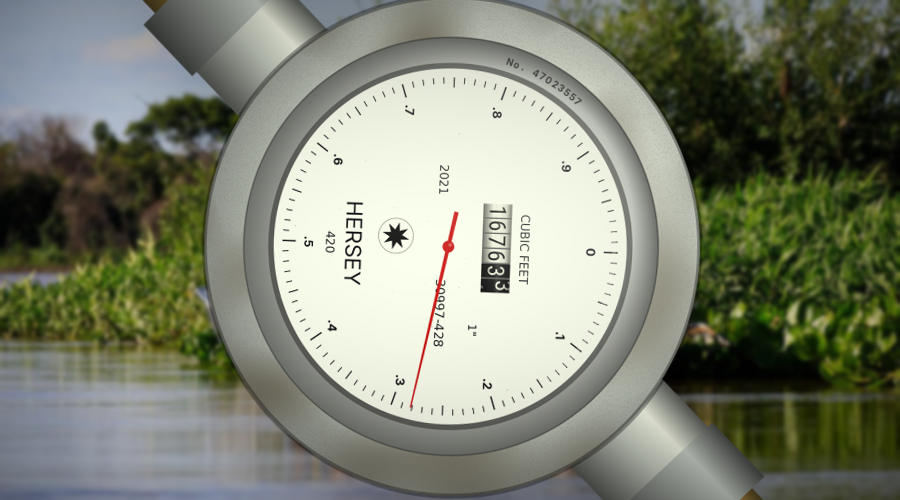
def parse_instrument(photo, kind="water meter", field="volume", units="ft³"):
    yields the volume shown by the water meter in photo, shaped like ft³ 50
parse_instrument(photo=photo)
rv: ft³ 167633.28
